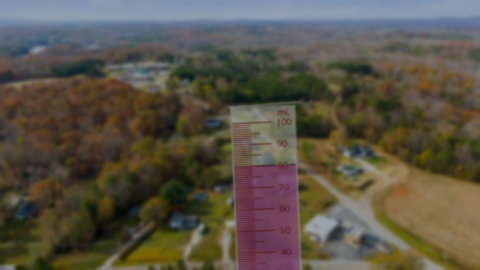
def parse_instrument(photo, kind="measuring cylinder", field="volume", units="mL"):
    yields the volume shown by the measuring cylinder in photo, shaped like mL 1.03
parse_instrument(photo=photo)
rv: mL 80
